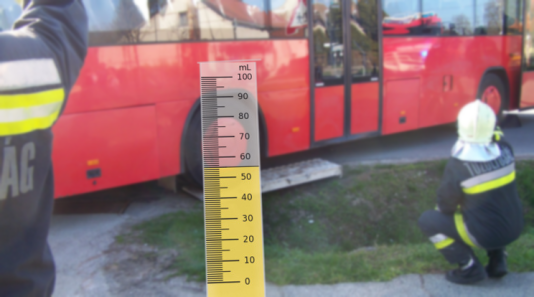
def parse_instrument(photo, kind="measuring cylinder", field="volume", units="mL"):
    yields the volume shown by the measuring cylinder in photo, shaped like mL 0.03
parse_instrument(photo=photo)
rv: mL 55
